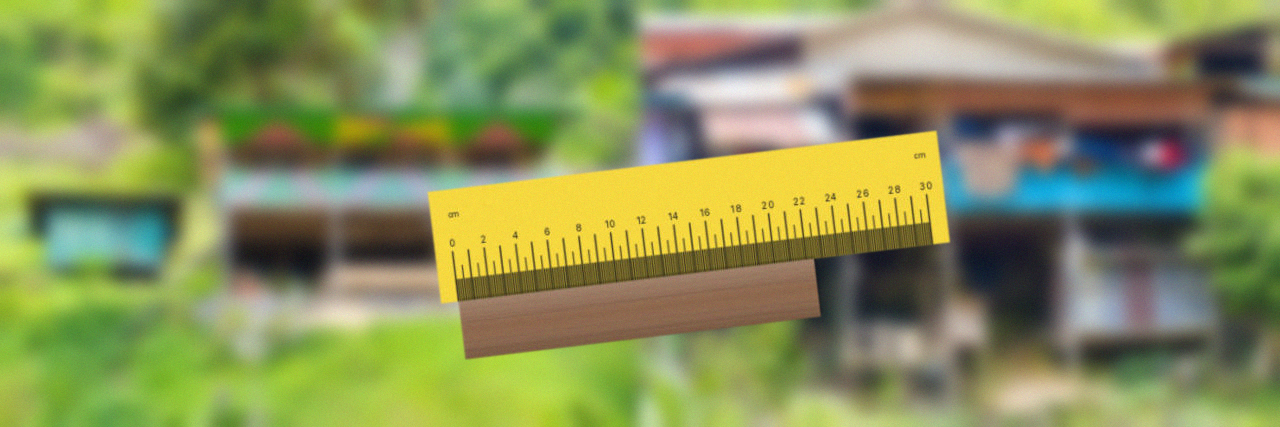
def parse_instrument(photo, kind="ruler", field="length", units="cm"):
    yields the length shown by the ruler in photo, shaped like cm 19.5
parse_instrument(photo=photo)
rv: cm 22.5
